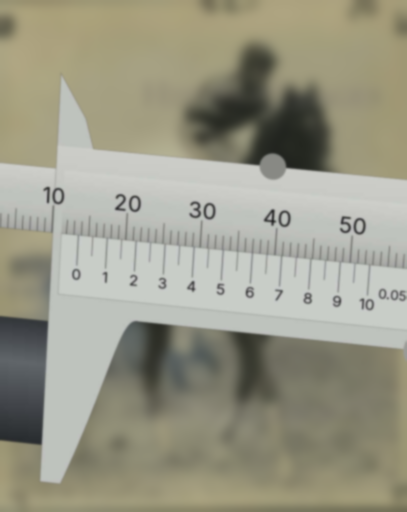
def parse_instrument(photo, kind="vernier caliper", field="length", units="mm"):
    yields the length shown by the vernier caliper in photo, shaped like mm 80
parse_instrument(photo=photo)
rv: mm 13.6
